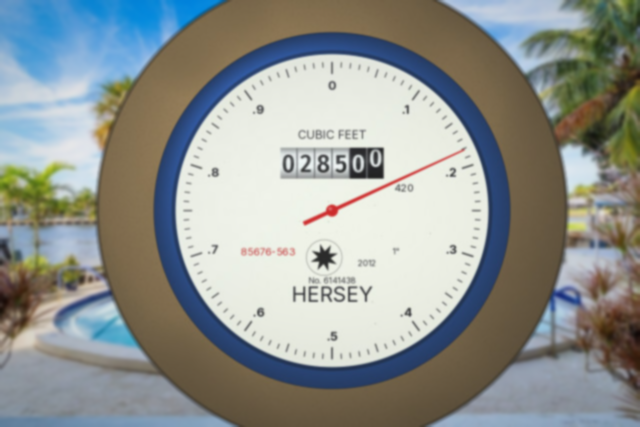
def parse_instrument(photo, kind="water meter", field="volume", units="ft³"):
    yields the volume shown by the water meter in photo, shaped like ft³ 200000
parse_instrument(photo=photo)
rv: ft³ 28500.18
